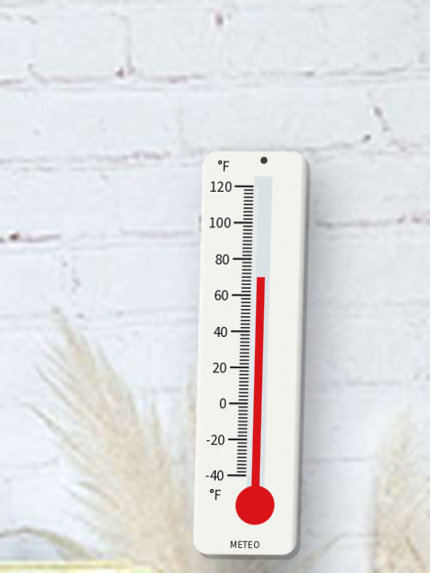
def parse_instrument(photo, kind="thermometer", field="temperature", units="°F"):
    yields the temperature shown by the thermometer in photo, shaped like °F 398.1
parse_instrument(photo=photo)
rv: °F 70
